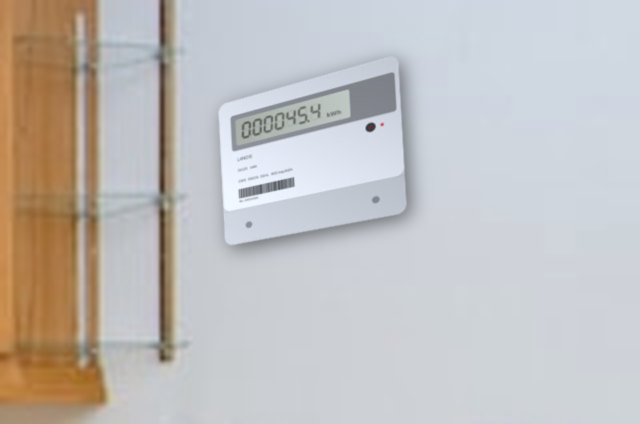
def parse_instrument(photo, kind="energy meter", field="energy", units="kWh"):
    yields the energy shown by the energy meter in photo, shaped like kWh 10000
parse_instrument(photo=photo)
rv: kWh 45.4
